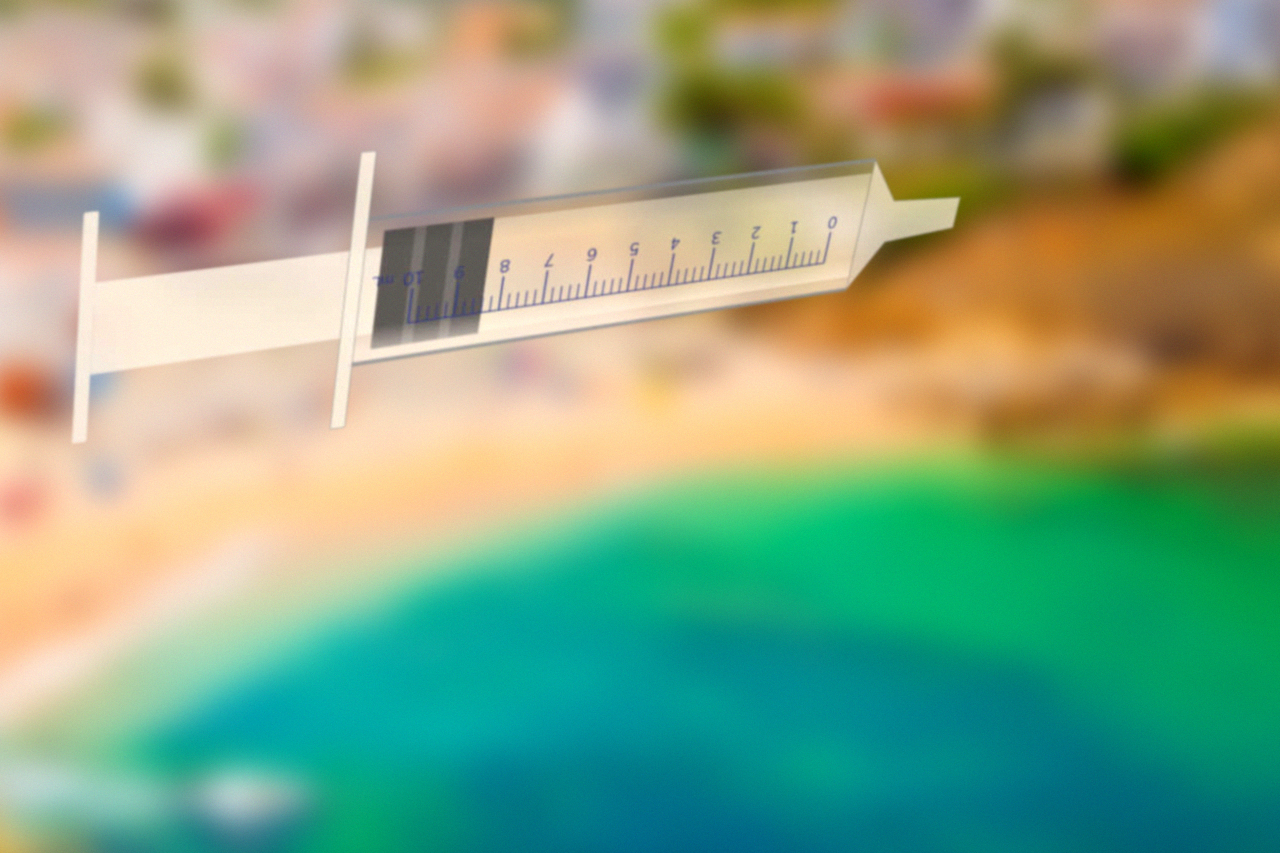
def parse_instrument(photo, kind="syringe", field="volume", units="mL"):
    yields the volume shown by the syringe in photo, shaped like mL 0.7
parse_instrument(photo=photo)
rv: mL 8.4
